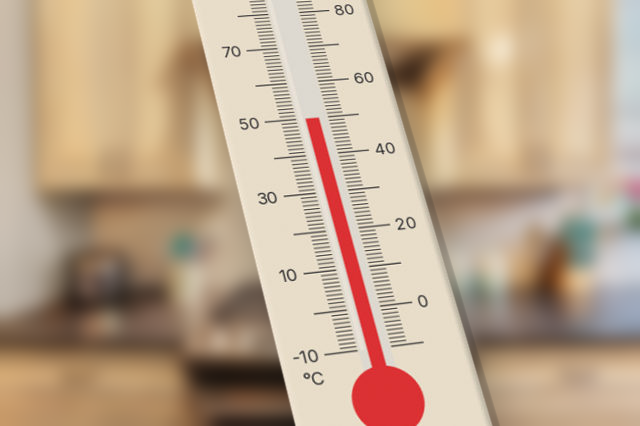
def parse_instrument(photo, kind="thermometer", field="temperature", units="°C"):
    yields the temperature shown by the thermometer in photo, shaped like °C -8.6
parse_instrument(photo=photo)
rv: °C 50
